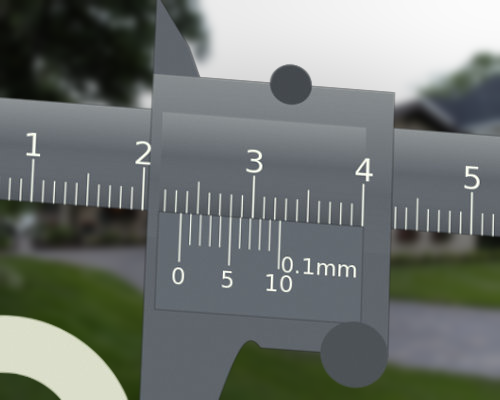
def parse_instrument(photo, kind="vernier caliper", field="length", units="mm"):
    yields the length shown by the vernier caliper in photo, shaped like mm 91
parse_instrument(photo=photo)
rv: mm 23.5
